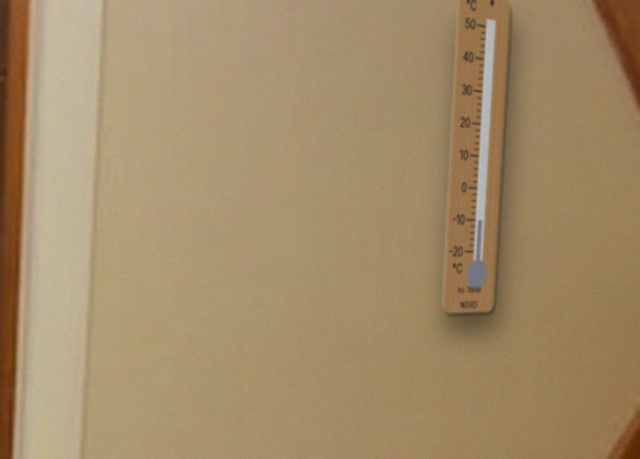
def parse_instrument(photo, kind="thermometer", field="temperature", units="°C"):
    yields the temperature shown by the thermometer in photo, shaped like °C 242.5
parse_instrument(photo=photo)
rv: °C -10
